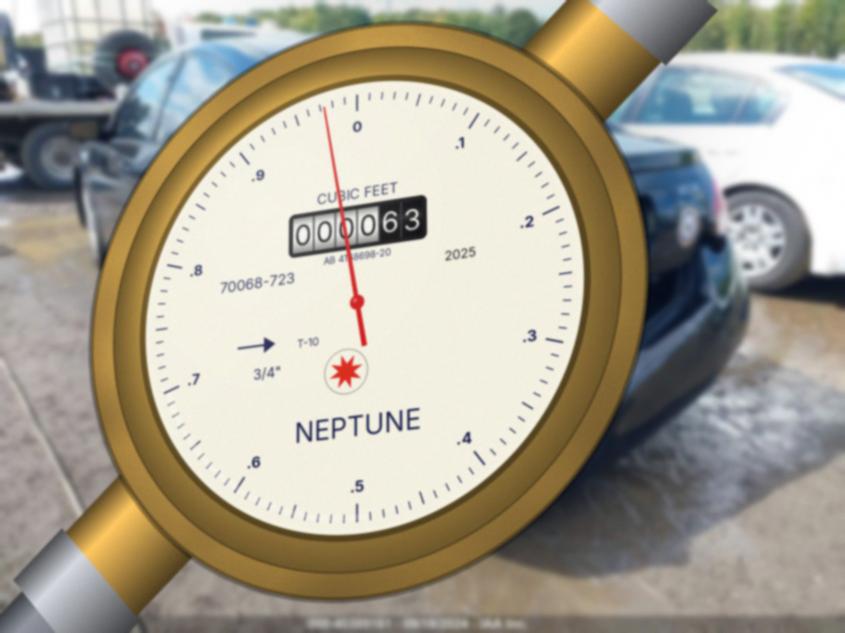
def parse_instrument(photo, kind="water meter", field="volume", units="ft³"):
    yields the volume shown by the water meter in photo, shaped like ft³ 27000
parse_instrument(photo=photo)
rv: ft³ 62.97
